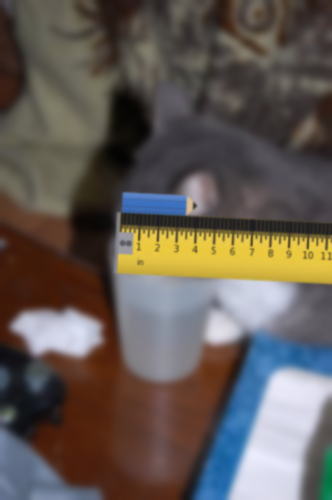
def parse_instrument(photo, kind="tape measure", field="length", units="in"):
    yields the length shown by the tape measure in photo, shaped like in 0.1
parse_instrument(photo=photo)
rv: in 4
